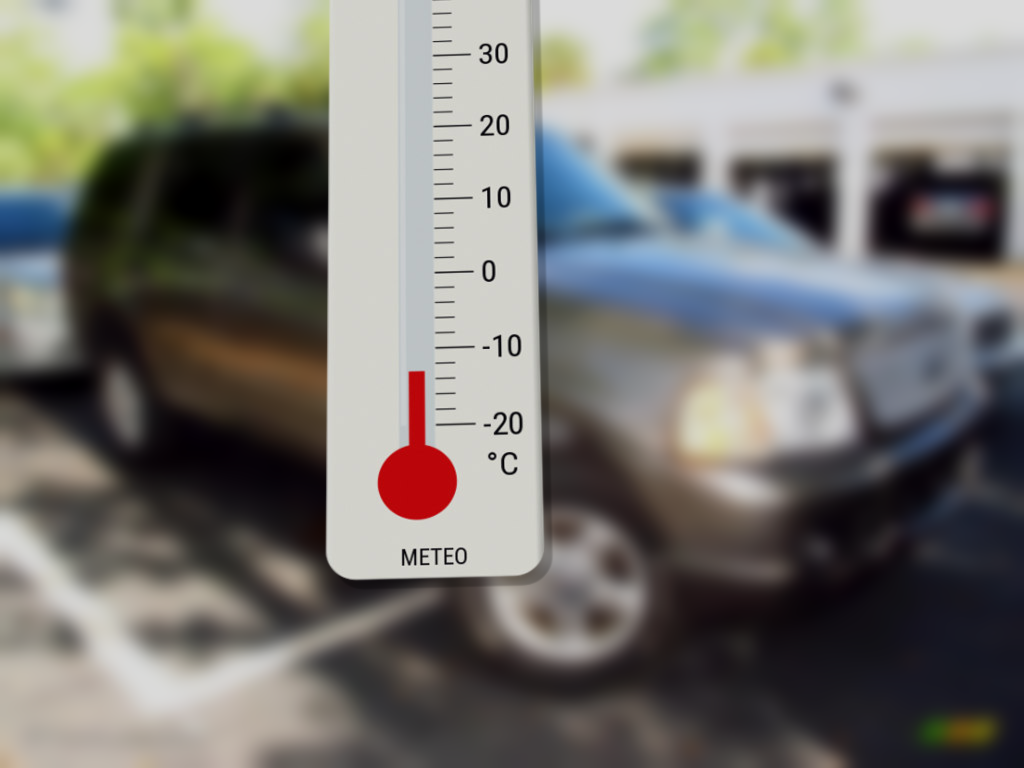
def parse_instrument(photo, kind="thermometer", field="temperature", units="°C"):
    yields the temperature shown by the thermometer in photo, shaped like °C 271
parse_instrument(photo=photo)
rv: °C -13
